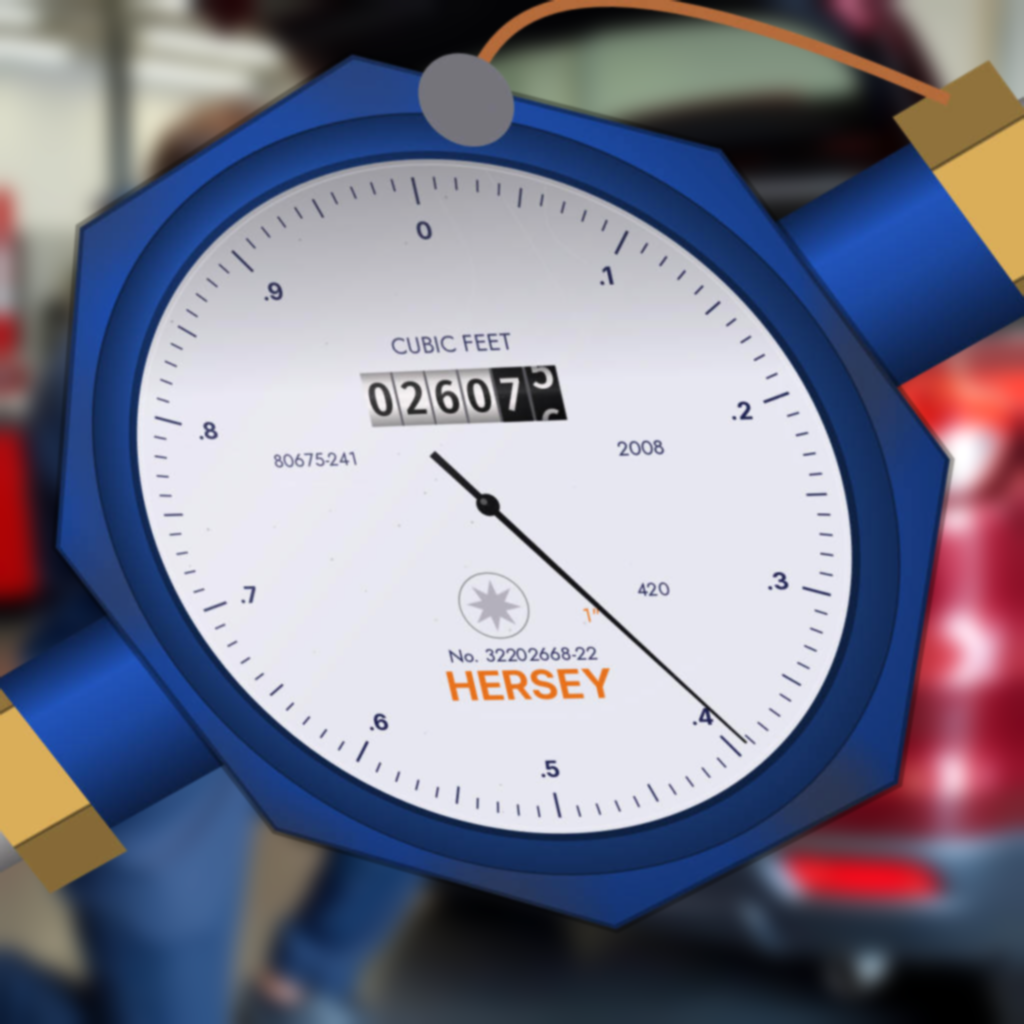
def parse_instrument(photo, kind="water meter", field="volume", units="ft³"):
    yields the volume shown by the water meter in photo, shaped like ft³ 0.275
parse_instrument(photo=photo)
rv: ft³ 26075.39
